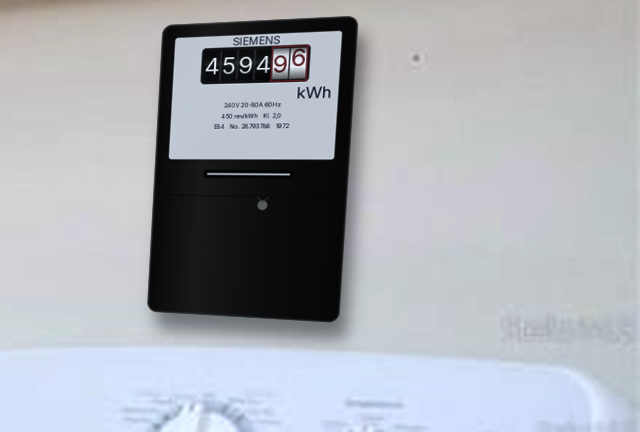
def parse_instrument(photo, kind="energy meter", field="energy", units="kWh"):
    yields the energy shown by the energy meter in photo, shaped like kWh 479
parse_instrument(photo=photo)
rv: kWh 4594.96
